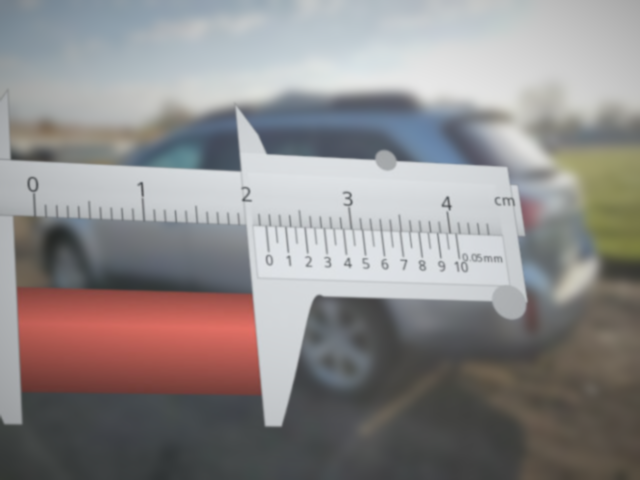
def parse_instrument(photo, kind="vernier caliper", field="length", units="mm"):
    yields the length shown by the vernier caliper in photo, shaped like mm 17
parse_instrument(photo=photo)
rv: mm 21.6
